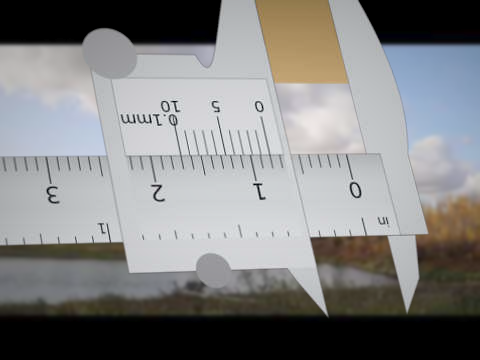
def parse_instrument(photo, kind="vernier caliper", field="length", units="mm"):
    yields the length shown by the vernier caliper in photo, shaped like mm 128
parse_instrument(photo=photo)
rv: mm 8.0
